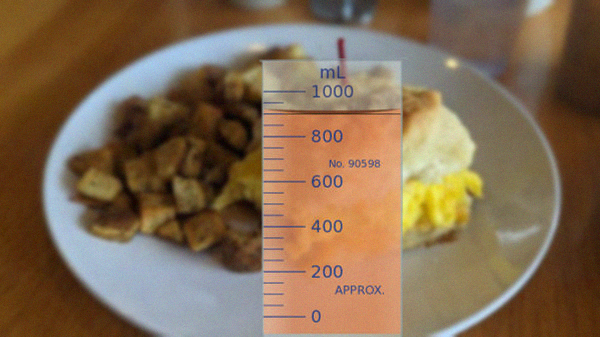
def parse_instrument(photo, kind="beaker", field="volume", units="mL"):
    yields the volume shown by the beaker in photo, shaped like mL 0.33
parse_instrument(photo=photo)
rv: mL 900
